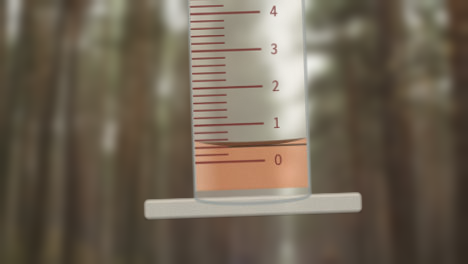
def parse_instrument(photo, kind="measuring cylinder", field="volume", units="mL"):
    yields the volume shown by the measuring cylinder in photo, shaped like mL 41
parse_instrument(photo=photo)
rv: mL 0.4
